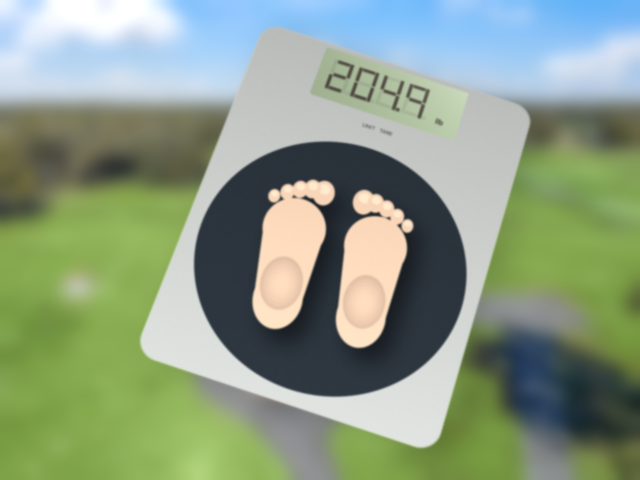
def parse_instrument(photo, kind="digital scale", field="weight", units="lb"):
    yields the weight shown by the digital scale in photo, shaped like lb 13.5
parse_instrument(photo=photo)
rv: lb 204.9
